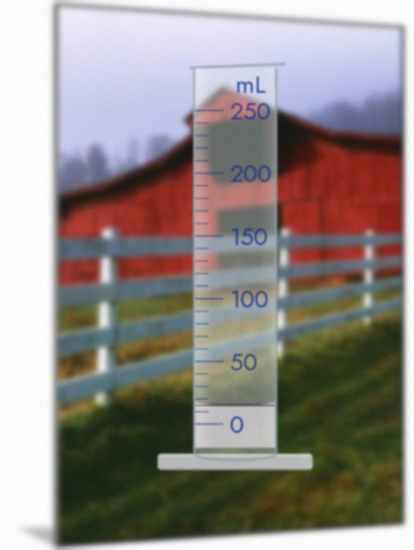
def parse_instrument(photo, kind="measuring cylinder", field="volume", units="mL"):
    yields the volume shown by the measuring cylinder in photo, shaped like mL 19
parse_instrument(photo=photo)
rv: mL 15
